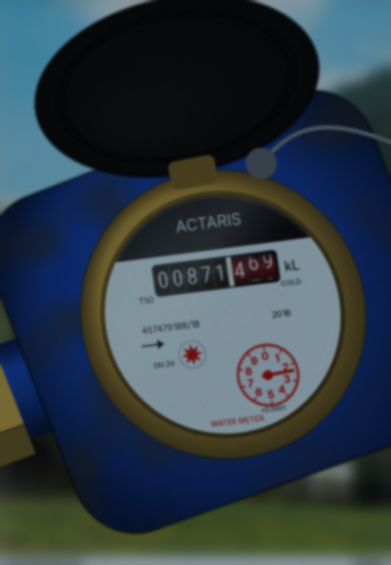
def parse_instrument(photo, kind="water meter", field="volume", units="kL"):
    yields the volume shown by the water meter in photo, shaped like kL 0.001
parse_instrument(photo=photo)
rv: kL 871.4692
